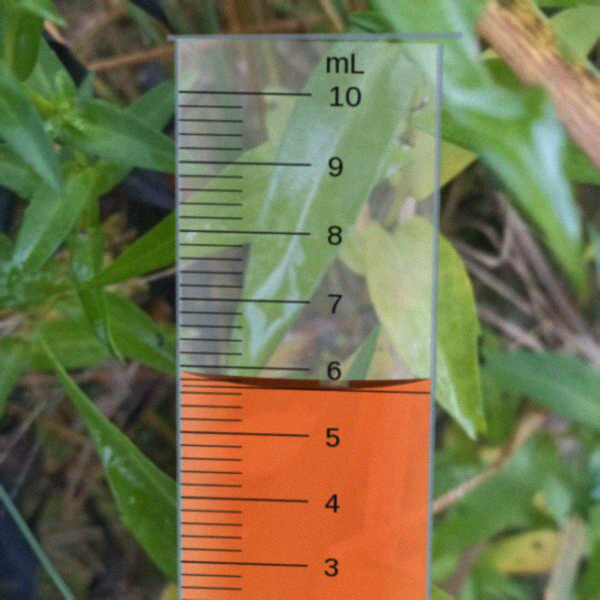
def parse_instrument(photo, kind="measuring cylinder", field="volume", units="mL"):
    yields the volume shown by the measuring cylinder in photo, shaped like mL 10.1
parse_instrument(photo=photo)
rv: mL 5.7
